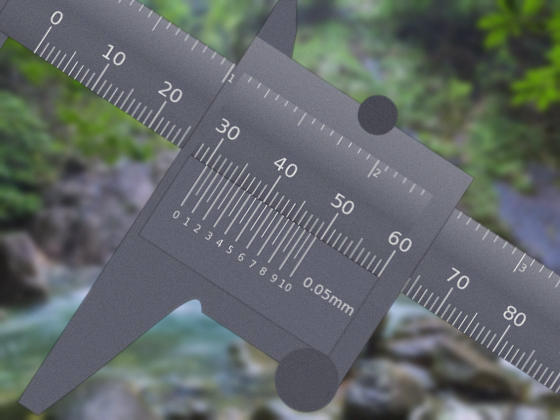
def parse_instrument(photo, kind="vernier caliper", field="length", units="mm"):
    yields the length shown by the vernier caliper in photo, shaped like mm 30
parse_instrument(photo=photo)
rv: mm 30.2
